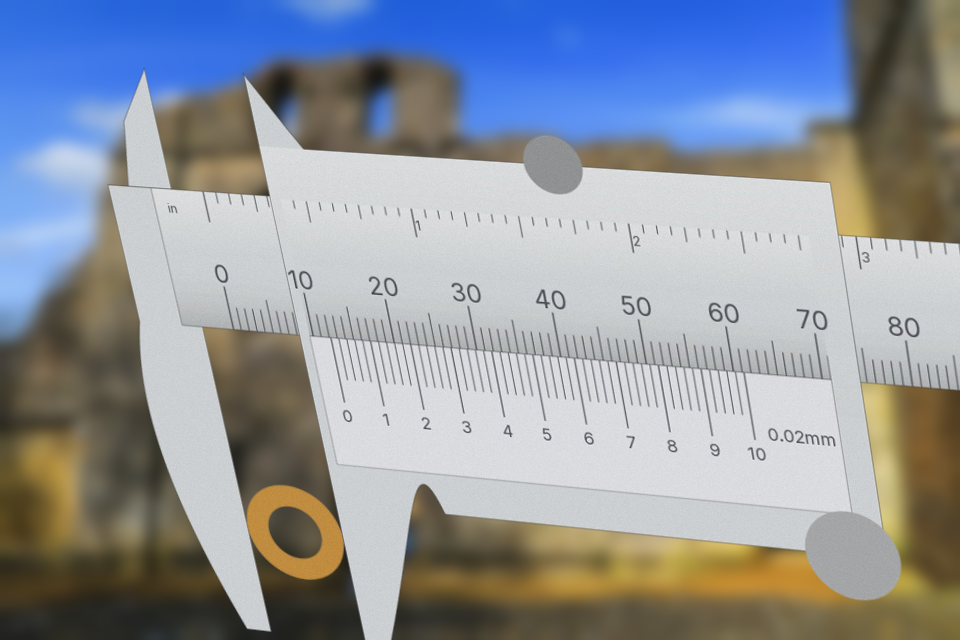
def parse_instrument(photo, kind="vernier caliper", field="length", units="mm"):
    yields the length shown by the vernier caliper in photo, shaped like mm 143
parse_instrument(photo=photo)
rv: mm 12.2
